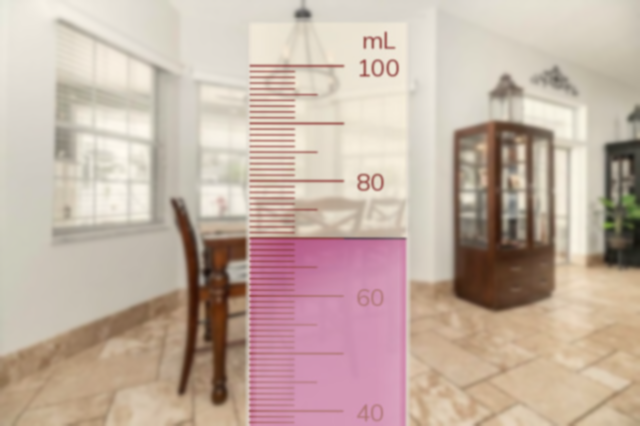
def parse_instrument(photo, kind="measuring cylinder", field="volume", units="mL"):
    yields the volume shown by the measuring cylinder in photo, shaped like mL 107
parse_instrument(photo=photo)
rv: mL 70
